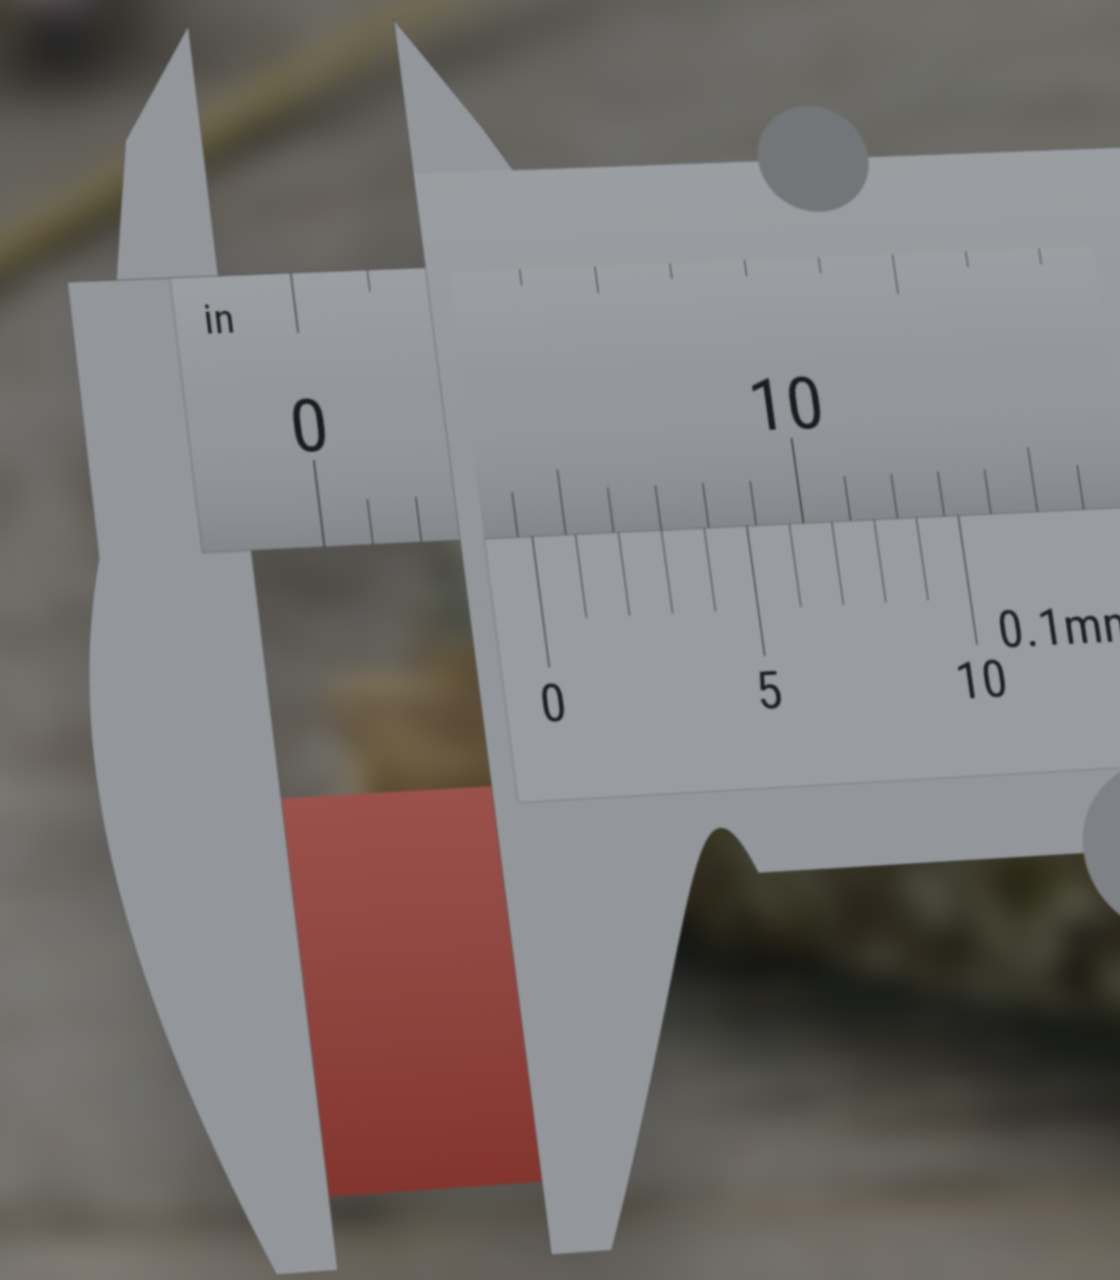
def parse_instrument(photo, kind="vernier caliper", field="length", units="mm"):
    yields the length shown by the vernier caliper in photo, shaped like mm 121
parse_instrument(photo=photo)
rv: mm 4.3
